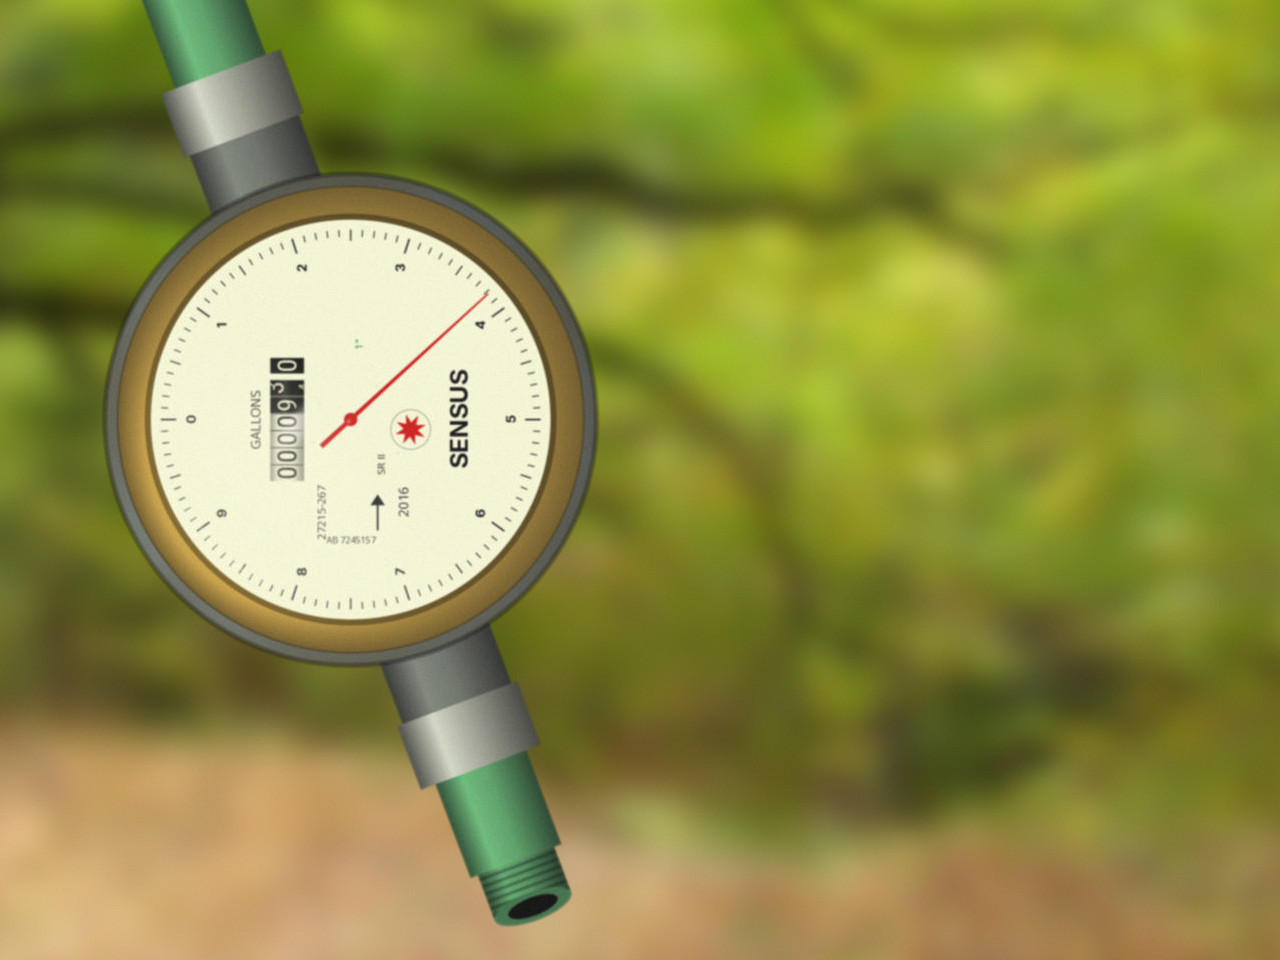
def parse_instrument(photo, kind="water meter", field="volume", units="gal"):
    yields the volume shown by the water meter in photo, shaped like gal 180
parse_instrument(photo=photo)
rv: gal 933.8
